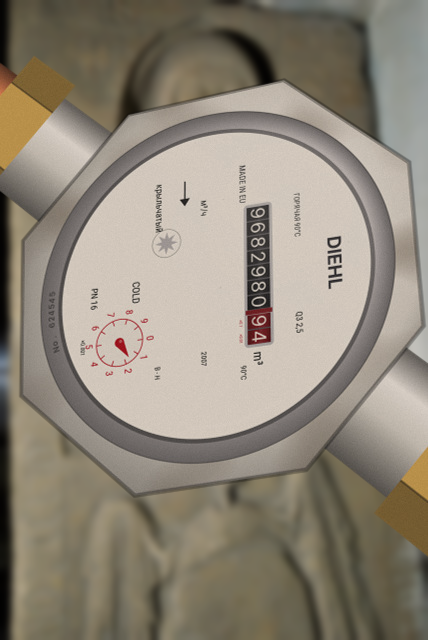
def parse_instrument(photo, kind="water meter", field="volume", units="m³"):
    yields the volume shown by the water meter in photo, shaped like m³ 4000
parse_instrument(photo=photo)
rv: m³ 9682980.941
